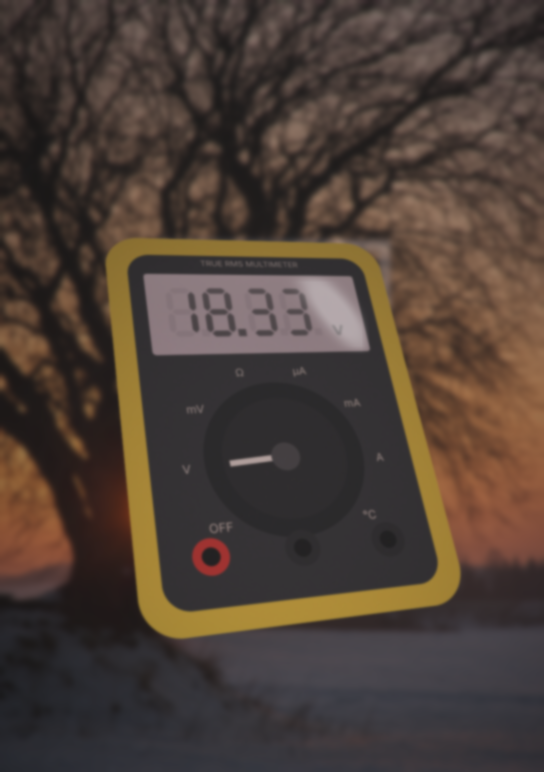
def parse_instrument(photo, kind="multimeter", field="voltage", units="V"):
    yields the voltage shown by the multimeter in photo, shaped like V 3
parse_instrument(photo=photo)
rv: V 18.33
